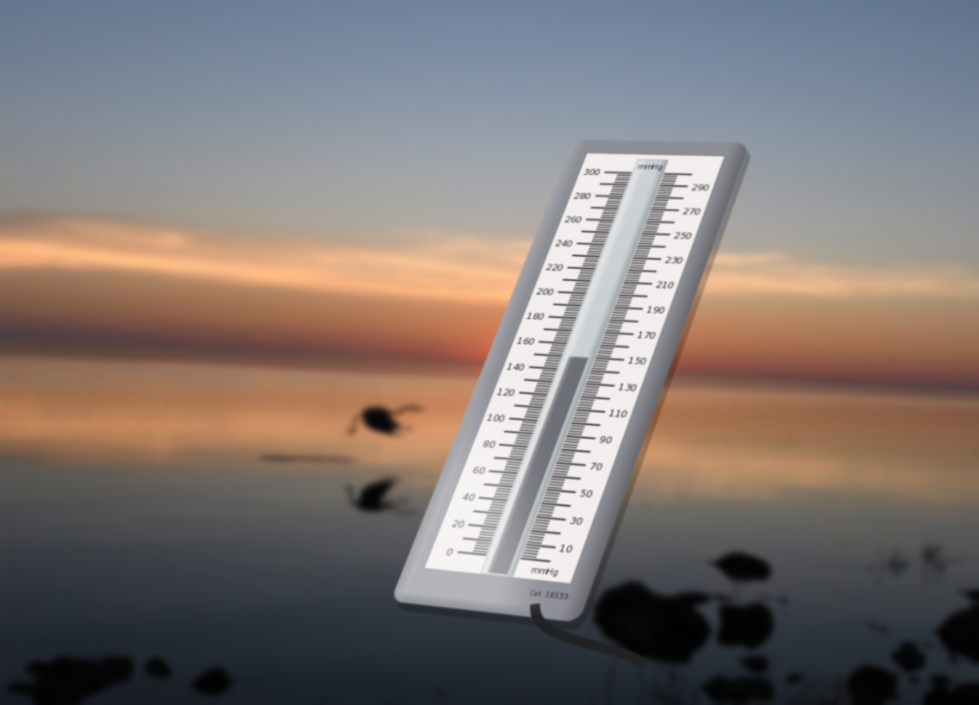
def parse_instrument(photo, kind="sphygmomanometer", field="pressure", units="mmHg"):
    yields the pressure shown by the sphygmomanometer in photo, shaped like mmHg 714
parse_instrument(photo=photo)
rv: mmHg 150
